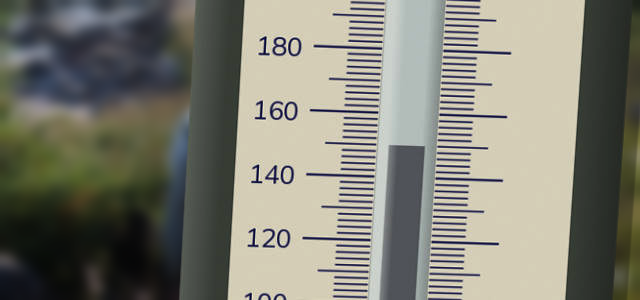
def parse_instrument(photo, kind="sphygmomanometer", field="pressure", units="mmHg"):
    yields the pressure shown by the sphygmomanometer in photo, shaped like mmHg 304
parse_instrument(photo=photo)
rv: mmHg 150
